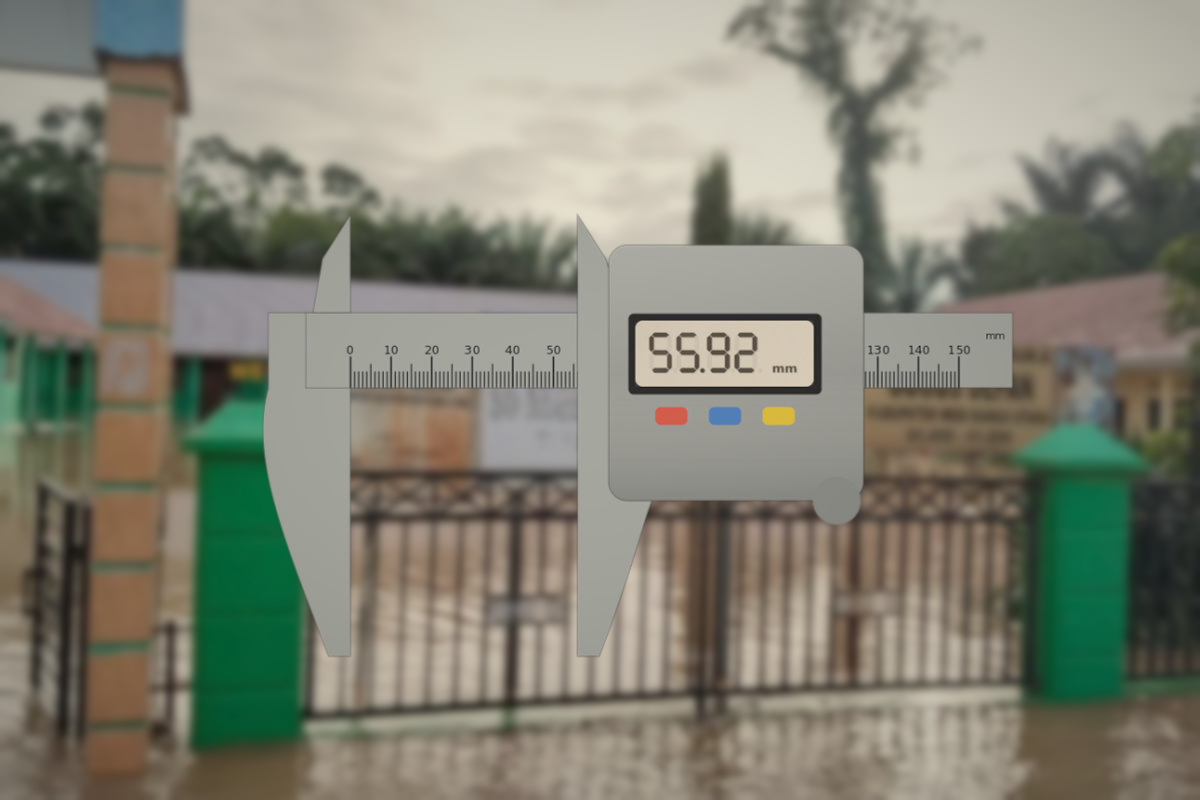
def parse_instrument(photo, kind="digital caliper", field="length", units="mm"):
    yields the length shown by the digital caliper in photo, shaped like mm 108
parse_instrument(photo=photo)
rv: mm 55.92
